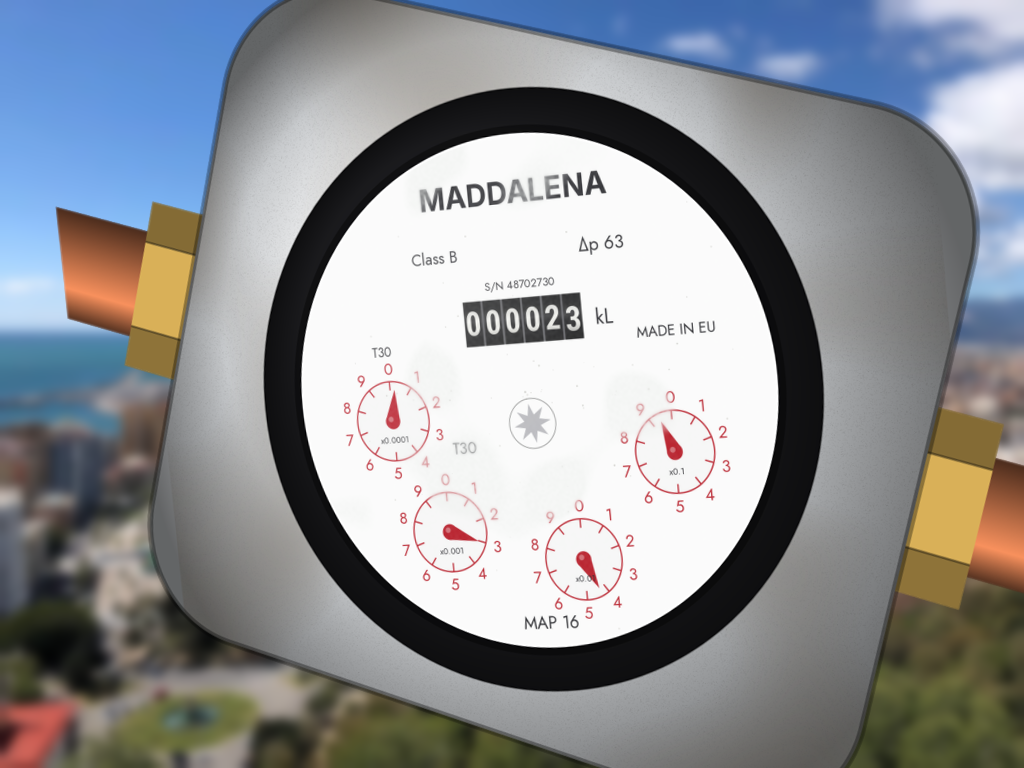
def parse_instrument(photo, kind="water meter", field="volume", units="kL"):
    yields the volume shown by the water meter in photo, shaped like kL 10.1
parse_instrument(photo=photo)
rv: kL 22.9430
